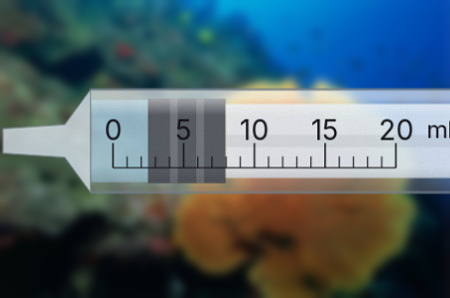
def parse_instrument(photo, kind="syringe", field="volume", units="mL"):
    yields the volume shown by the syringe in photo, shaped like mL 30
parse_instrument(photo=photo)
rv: mL 2.5
